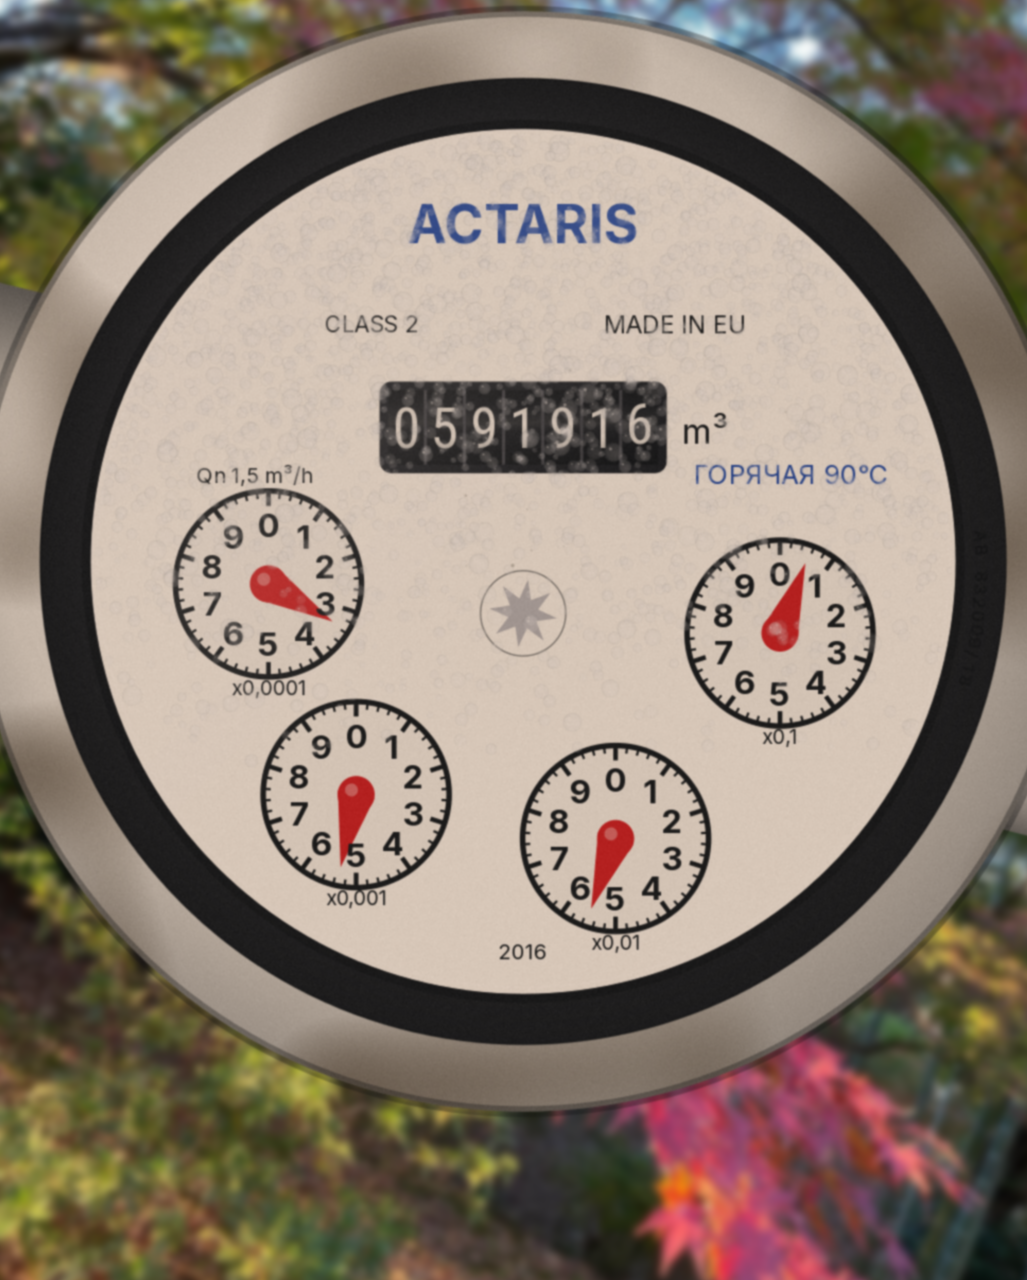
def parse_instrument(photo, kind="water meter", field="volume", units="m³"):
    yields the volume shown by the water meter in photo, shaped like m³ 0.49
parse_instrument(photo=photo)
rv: m³ 591916.0553
